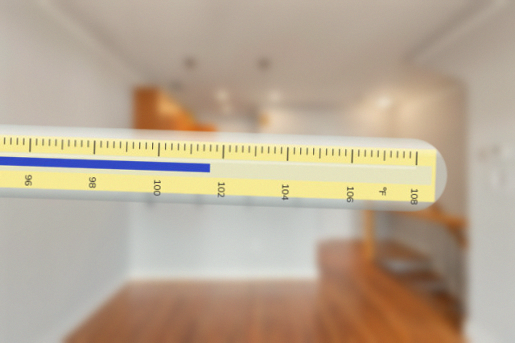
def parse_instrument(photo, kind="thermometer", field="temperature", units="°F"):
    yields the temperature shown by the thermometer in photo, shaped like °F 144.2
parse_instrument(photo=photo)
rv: °F 101.6
